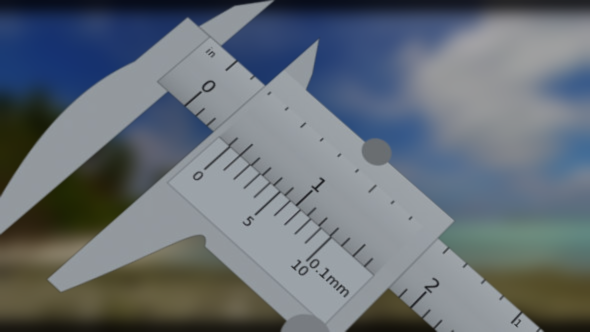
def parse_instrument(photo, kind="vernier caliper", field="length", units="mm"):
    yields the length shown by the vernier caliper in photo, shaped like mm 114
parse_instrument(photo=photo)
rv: mm 4.1
